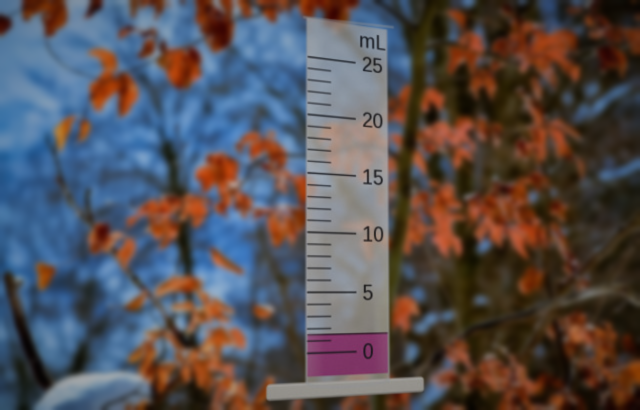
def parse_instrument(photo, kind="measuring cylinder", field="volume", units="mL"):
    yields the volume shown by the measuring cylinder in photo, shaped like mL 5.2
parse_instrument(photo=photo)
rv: mL 1.5
